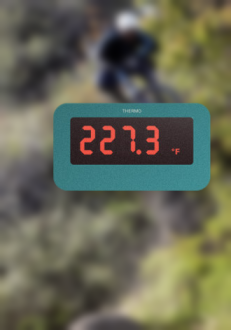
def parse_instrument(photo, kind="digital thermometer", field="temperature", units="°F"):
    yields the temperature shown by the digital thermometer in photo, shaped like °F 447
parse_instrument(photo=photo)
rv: °F 227.3
